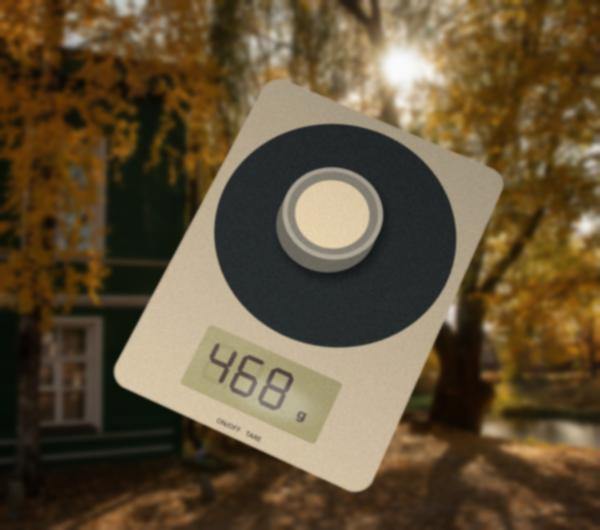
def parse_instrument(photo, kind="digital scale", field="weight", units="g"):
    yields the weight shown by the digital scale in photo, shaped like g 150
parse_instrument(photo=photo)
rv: g 468
